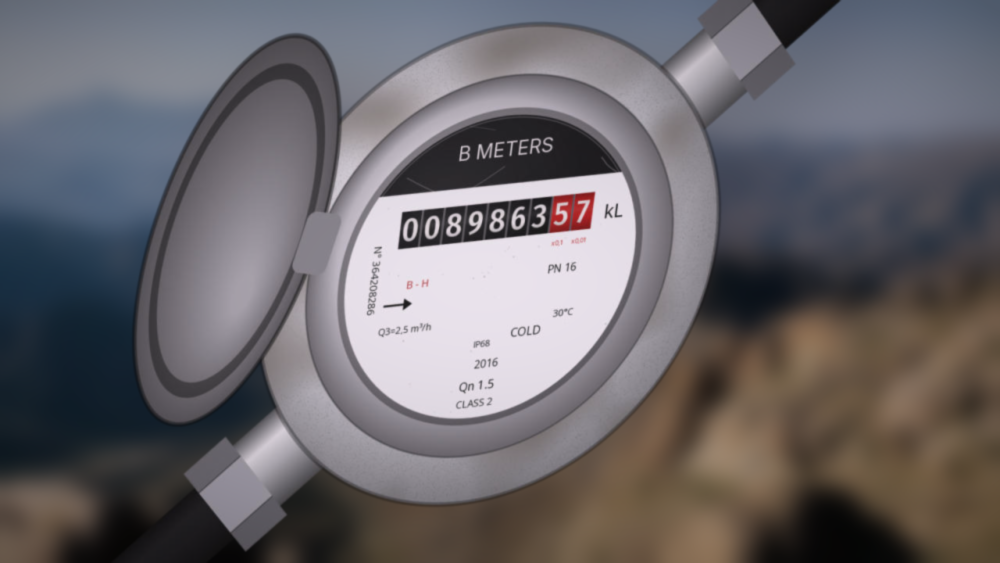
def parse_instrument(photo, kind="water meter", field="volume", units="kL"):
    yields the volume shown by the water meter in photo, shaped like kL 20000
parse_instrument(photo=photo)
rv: kL 89863.57
